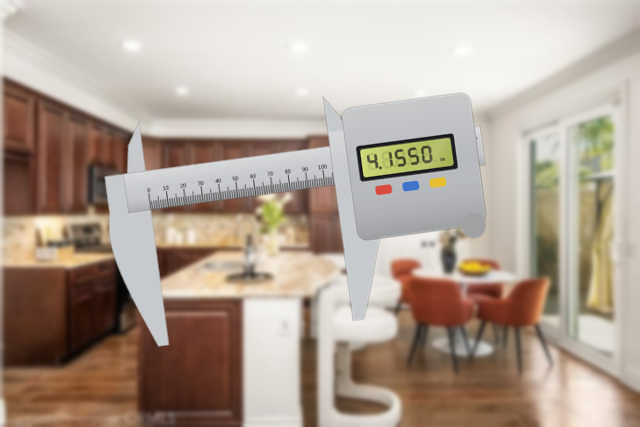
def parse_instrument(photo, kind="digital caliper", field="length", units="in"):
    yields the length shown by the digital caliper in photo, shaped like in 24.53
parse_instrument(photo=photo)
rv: in 4.1550
